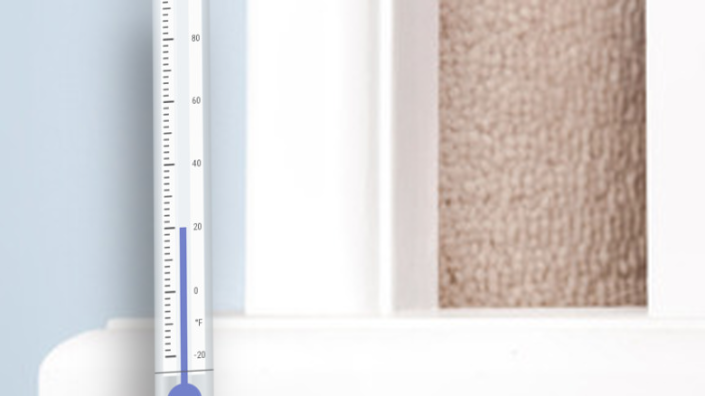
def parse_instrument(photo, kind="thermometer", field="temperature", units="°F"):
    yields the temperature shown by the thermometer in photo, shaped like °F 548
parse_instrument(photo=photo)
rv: °F 20
